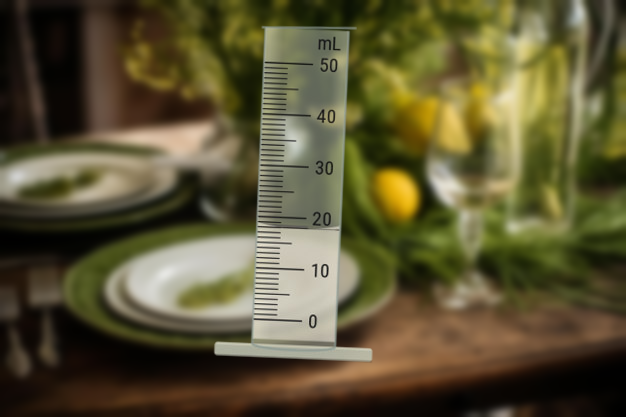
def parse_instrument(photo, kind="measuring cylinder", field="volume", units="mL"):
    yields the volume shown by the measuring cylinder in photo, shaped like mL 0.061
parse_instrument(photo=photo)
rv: mL 18
